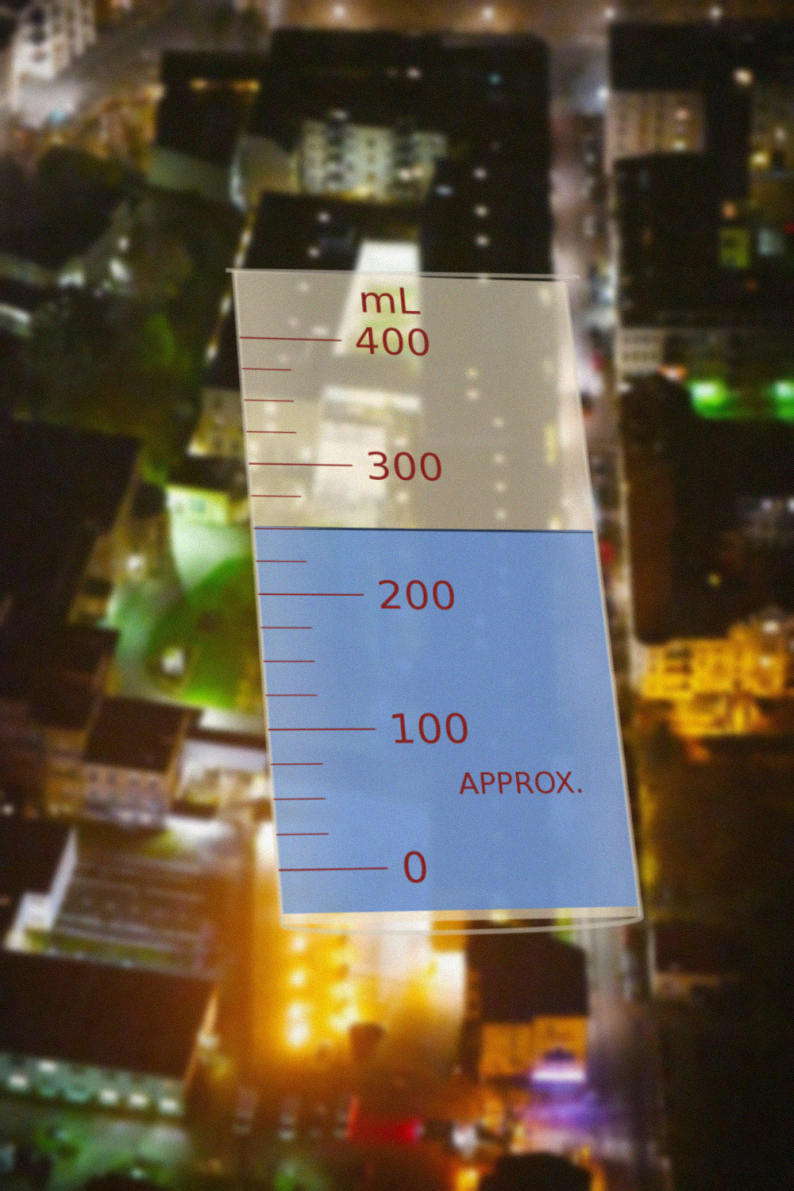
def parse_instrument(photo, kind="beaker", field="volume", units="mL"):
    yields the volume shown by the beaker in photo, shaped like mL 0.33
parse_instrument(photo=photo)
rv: mL 250
